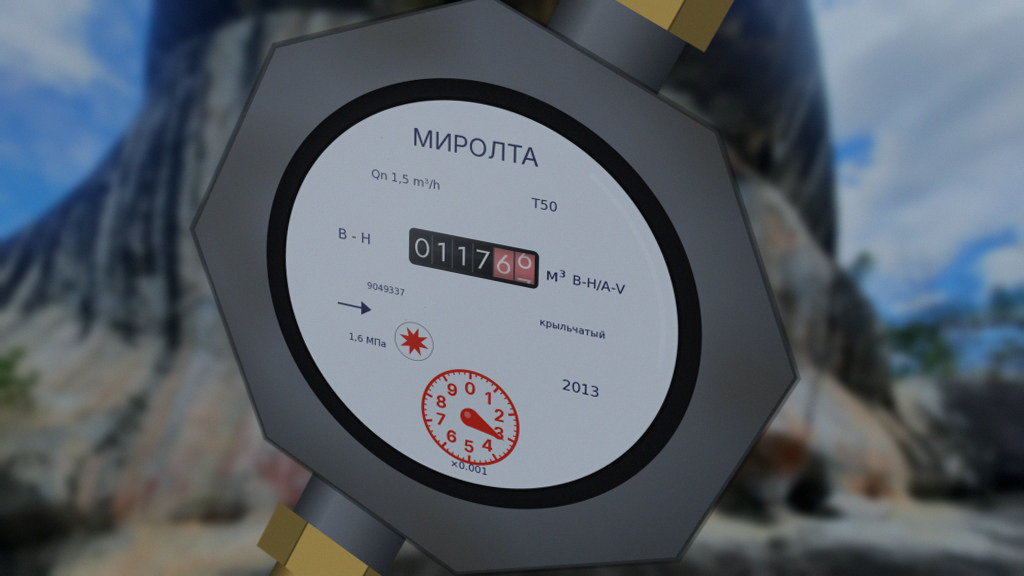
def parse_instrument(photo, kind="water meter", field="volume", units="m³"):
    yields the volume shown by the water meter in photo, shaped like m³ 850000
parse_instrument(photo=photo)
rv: m³ 117.663
